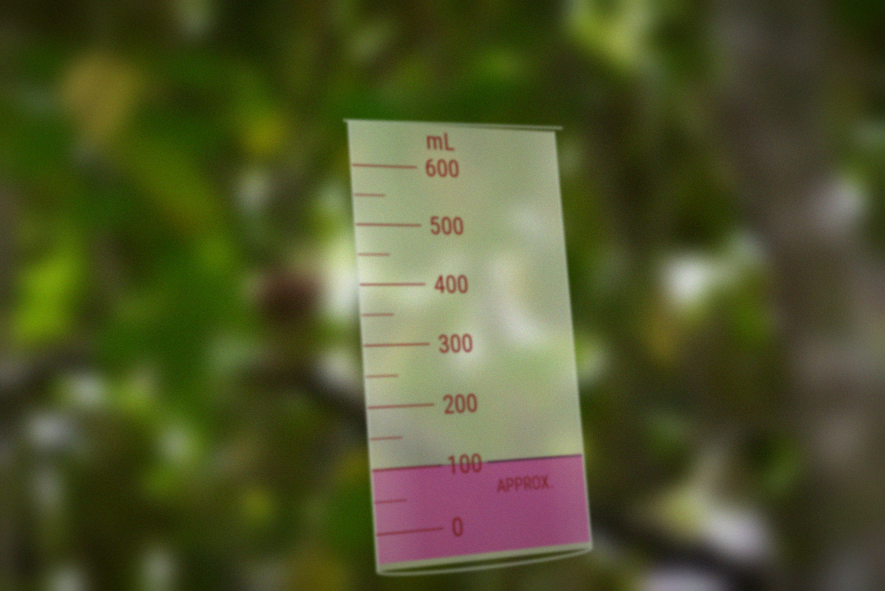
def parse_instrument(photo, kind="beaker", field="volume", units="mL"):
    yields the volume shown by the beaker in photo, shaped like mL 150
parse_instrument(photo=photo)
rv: mL 100
